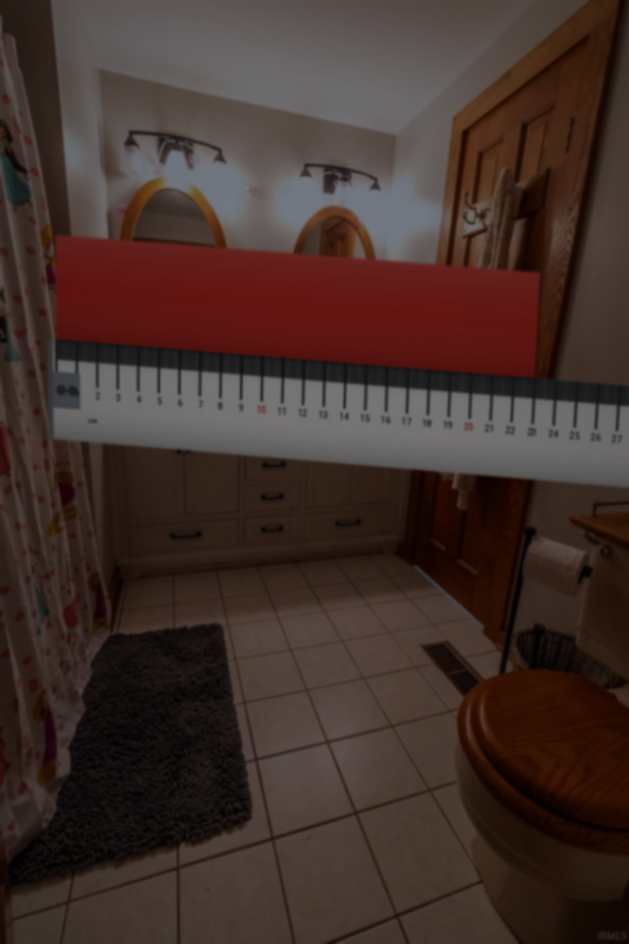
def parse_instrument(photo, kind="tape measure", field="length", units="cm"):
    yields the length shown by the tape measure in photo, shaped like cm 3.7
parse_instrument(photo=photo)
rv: cm 23
